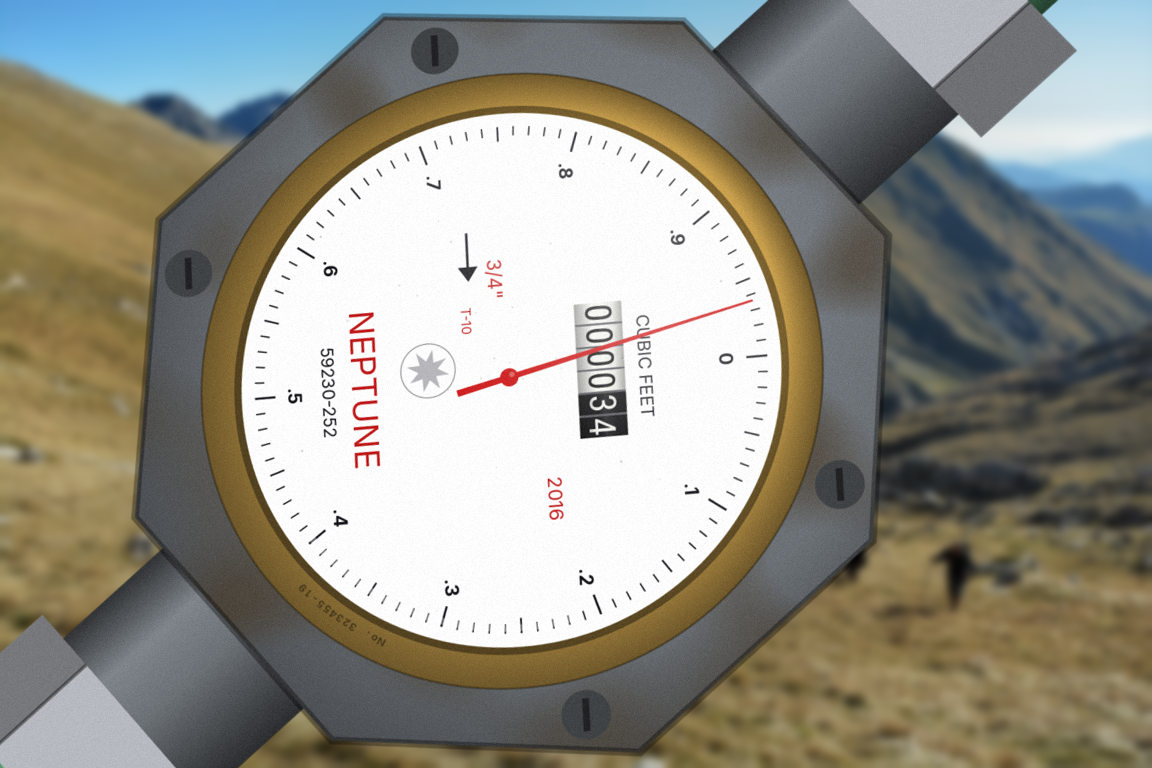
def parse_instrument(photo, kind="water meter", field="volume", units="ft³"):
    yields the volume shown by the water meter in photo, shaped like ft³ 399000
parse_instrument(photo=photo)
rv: ft³ 33.96
